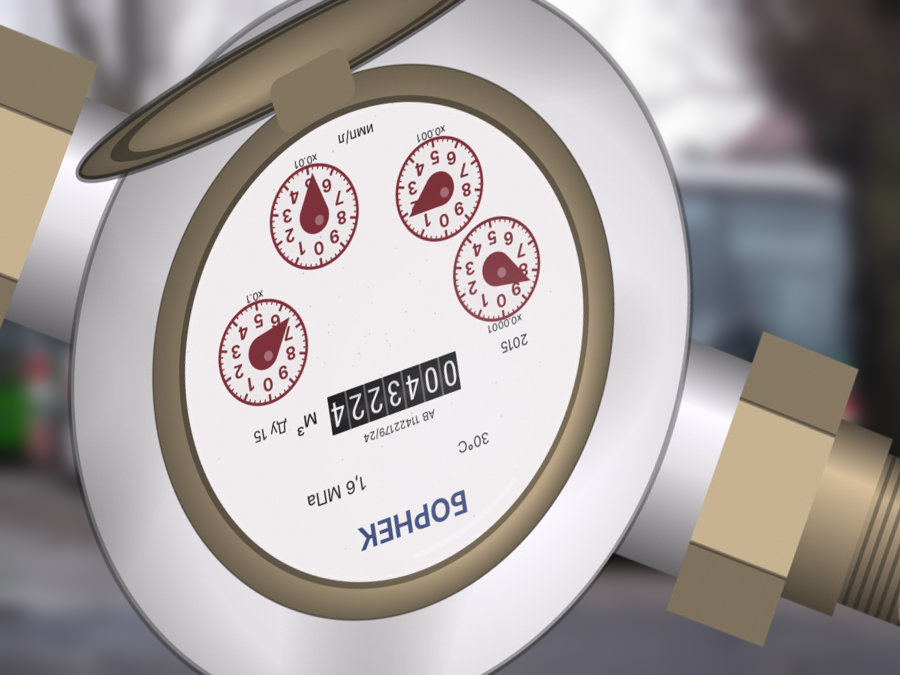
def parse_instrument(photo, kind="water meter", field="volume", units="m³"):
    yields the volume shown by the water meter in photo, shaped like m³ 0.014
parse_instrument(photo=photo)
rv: m³ 43224.6518
